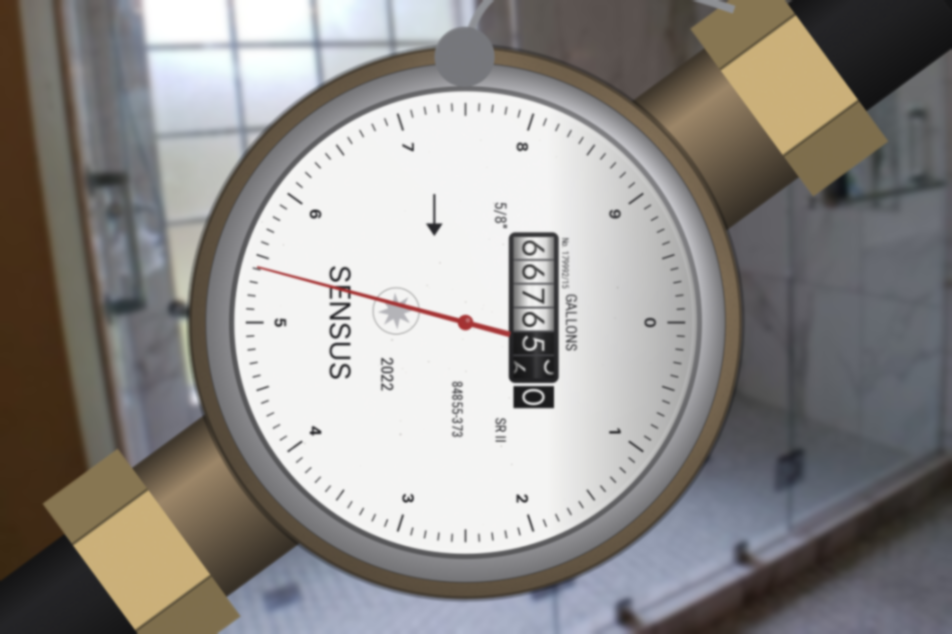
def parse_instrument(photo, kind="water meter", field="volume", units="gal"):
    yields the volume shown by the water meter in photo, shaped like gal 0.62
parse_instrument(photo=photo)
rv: gal 6676555.4
